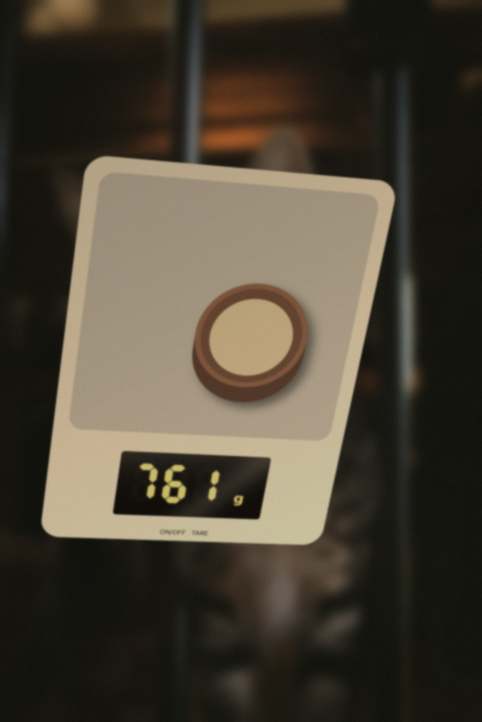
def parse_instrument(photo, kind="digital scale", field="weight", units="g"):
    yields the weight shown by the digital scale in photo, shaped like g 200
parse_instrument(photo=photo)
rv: g 761
